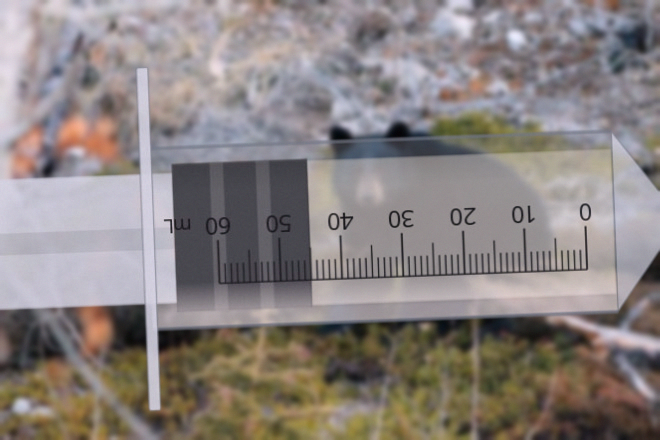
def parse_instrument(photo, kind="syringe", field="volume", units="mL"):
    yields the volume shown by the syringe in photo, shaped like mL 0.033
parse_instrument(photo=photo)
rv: mL 45
